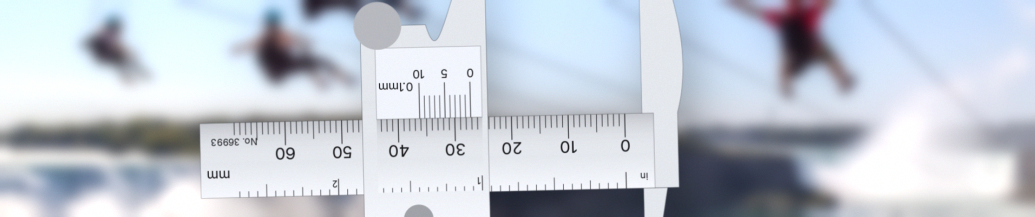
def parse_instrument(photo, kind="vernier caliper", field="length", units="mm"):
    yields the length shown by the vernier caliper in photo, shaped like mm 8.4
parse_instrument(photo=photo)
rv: mm 27.2
